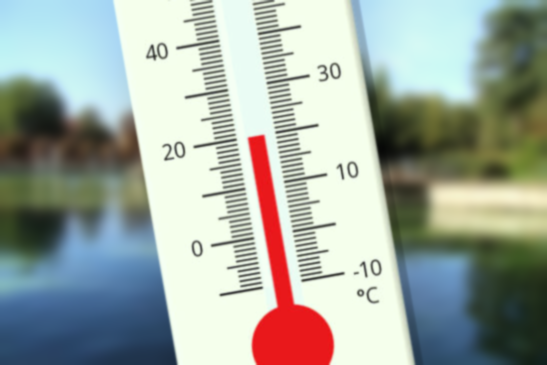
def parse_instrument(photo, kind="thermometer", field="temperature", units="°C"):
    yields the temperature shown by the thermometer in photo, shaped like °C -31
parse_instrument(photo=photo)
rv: °C 20
